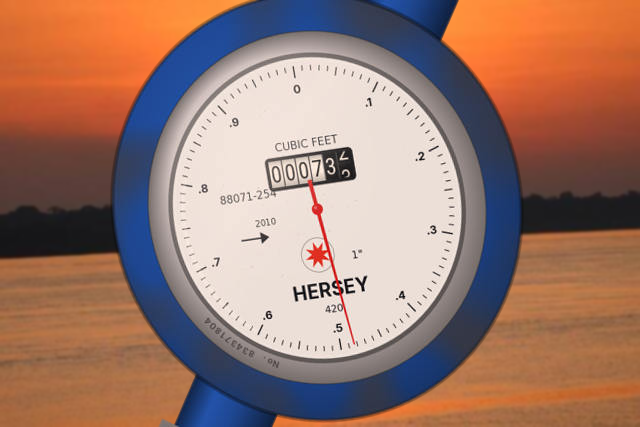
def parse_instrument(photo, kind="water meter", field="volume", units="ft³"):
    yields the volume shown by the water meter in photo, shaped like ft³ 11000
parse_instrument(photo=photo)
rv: ft³ 732.48
